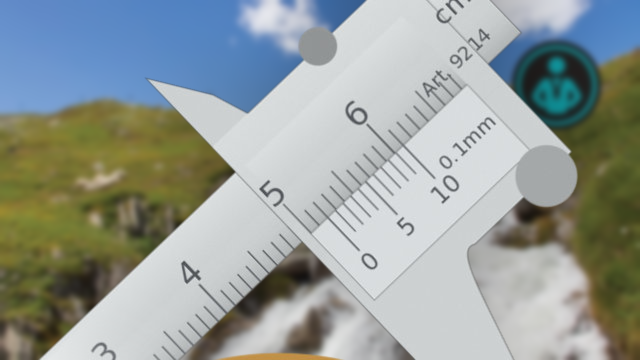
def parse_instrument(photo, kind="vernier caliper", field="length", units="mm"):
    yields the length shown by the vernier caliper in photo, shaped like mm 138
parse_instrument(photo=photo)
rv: mm 52.0
